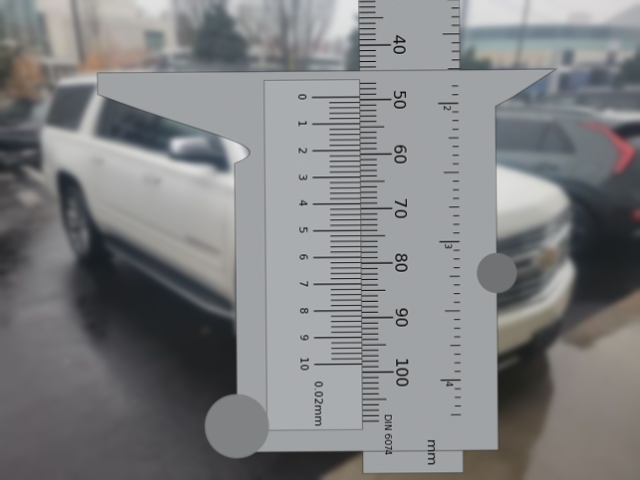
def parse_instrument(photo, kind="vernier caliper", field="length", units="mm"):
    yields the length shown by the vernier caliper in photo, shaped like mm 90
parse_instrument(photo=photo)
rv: mm 49.5
